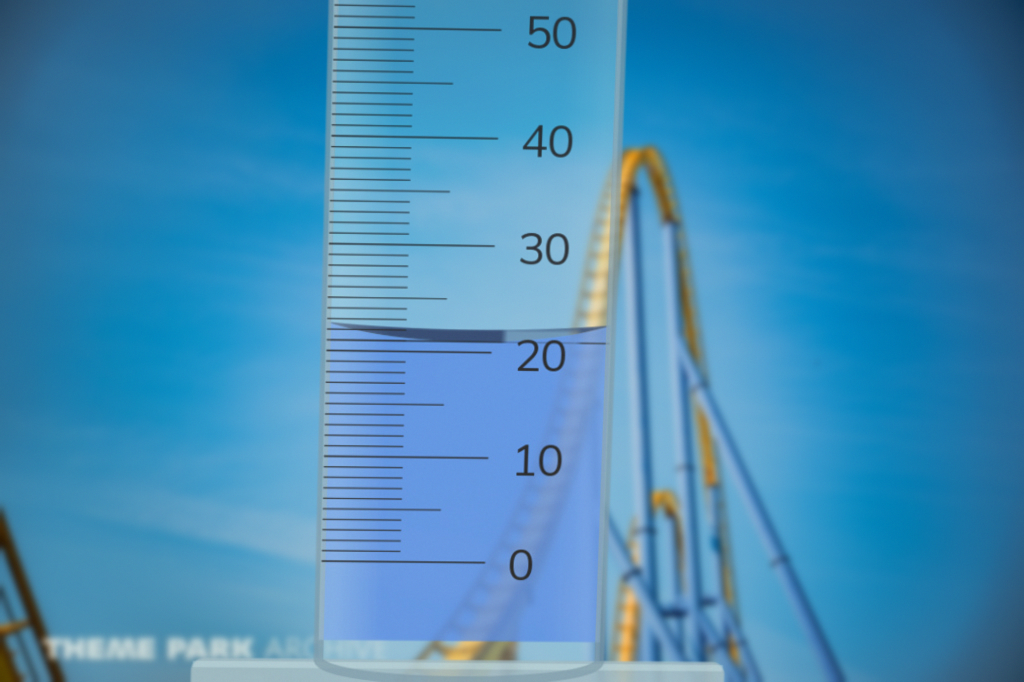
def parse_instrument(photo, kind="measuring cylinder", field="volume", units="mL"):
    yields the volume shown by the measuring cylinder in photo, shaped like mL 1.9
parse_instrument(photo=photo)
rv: mL 21
